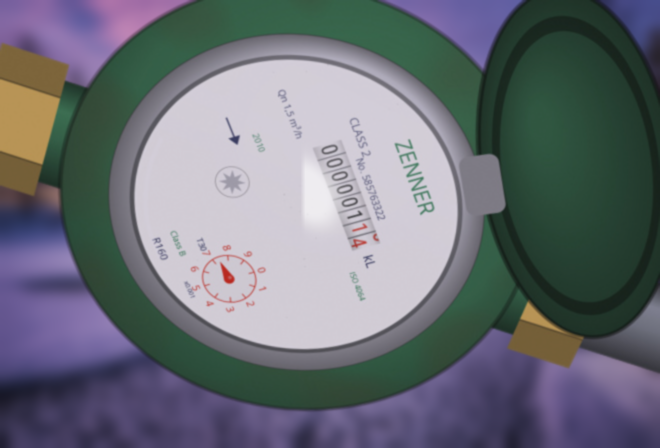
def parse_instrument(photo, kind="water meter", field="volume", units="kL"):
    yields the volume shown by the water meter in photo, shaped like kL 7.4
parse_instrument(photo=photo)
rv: kL 1.137
